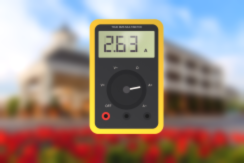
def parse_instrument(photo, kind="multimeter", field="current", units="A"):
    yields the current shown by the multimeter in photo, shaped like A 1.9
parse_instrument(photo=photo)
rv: A 2.63
